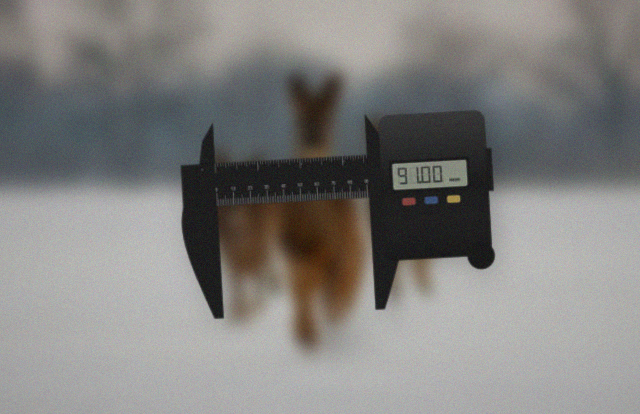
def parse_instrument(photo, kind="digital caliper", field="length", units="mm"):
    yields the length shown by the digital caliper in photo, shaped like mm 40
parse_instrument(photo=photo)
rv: mm 91.00
